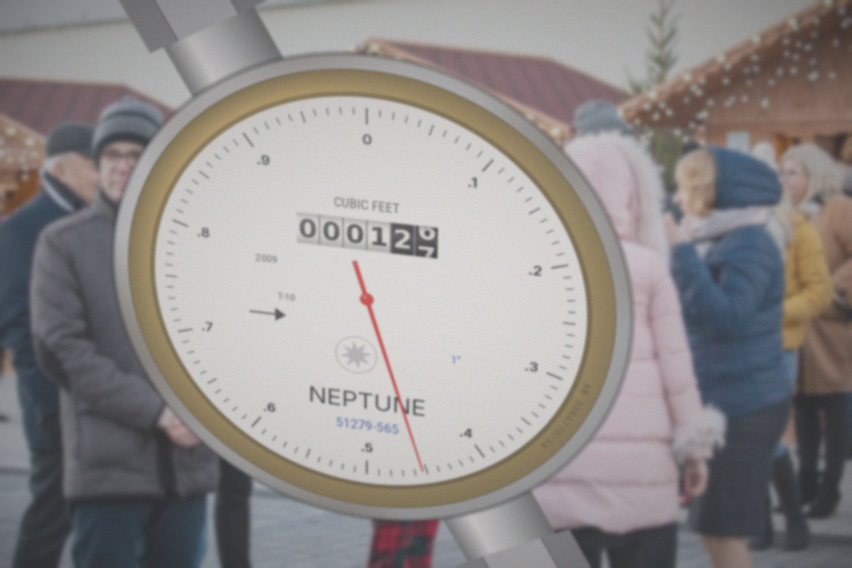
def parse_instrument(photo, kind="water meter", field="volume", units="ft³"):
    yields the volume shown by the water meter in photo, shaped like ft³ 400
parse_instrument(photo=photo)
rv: ft³ 126.45
